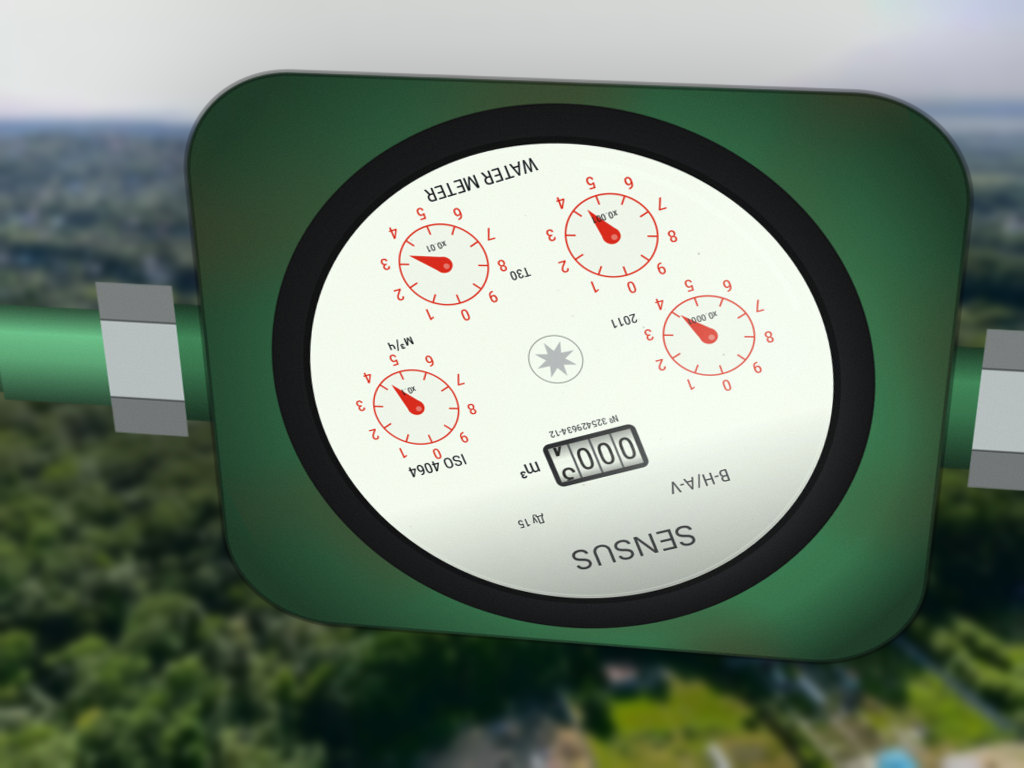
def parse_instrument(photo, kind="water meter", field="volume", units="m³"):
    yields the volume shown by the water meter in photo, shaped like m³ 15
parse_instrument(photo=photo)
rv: m³ 3.4344
